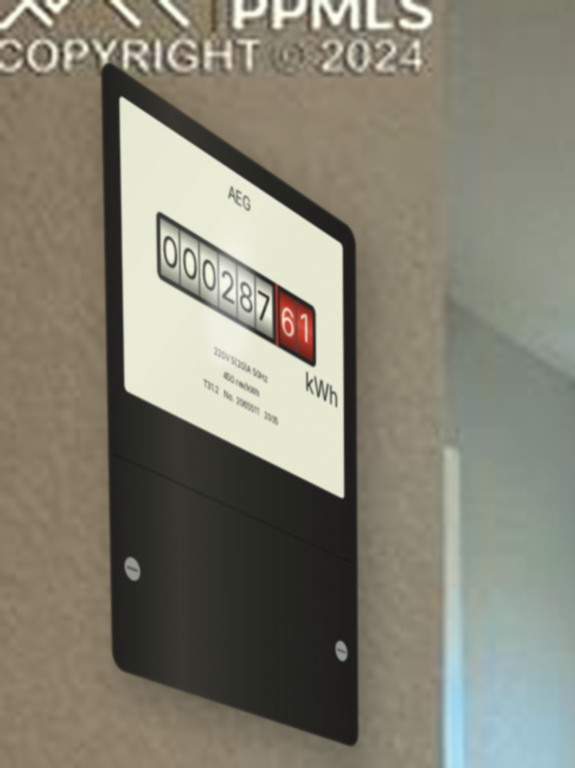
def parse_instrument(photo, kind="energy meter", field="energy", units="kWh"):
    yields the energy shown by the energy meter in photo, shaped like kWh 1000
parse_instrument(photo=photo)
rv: kWh 287.61
